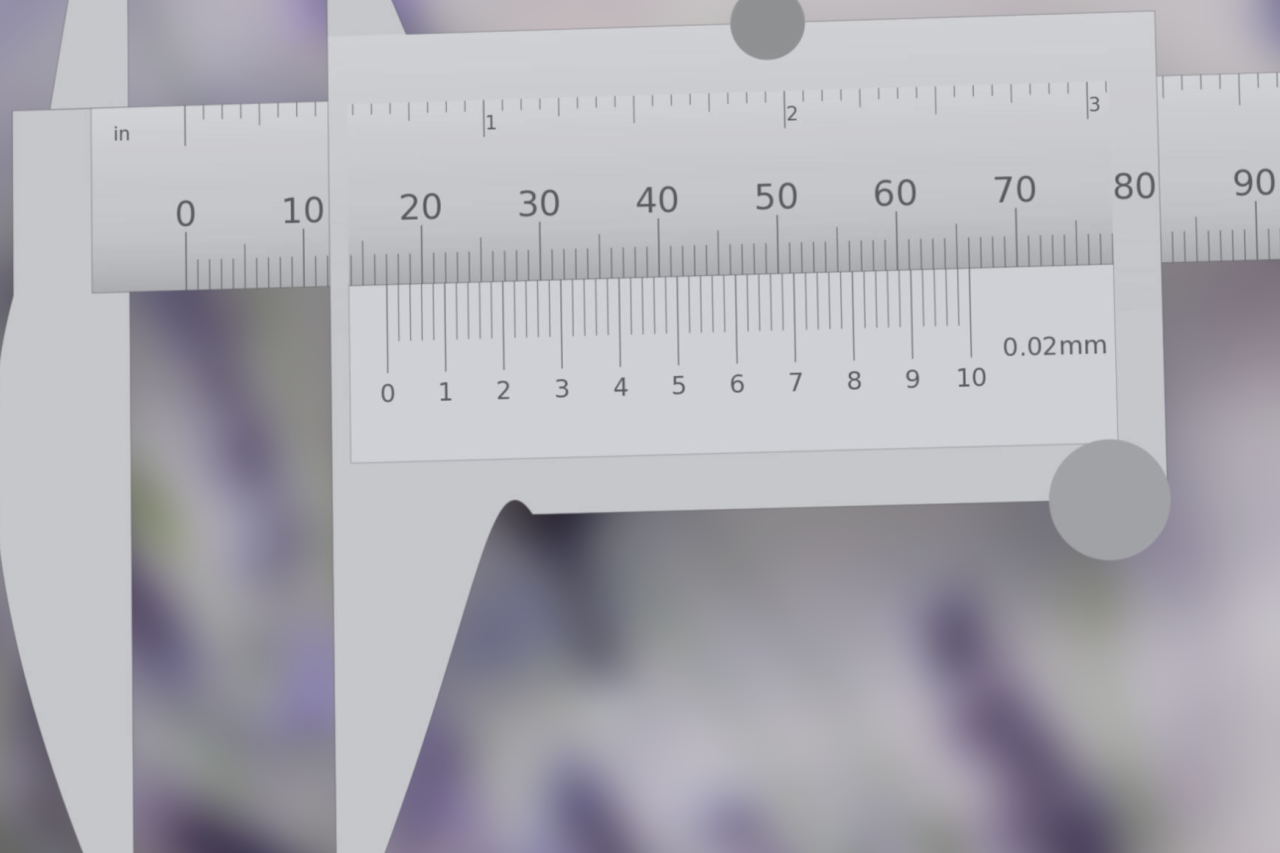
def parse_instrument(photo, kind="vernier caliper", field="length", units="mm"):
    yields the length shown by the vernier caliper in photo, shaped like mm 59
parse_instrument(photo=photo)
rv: mm 17.0
